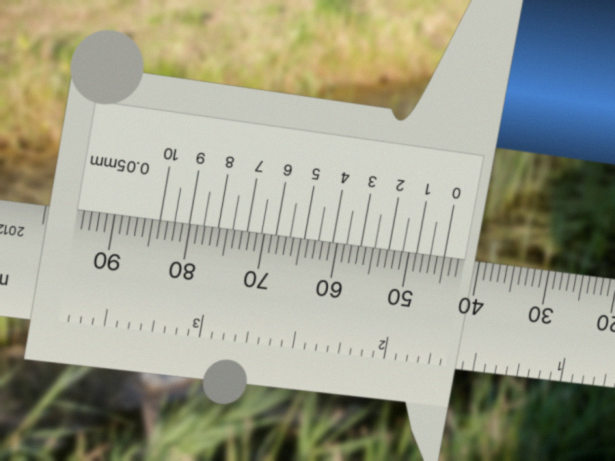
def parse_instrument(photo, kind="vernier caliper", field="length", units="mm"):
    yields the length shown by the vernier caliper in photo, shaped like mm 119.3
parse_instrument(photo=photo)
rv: mm 45.0
